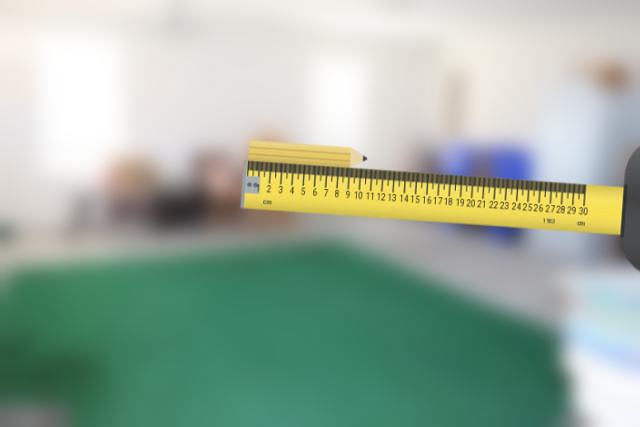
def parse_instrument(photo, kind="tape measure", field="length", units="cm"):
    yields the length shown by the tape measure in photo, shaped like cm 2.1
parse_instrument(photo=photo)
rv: cm 10.5
